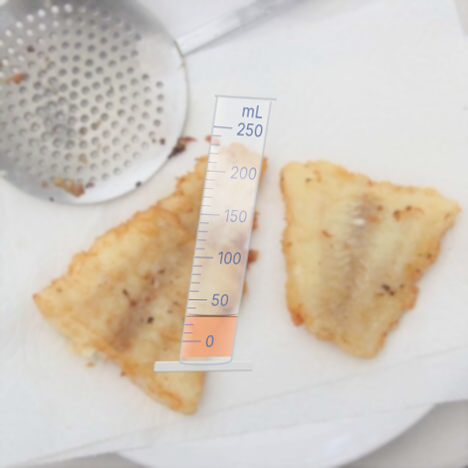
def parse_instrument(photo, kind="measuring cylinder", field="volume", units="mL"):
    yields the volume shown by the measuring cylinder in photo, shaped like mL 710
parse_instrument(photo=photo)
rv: mL 30
